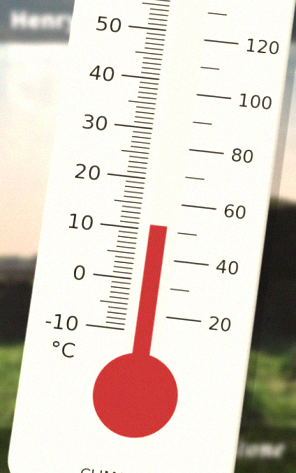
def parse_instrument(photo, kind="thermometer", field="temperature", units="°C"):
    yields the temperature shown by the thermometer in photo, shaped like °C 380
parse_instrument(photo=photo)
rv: °C 11
